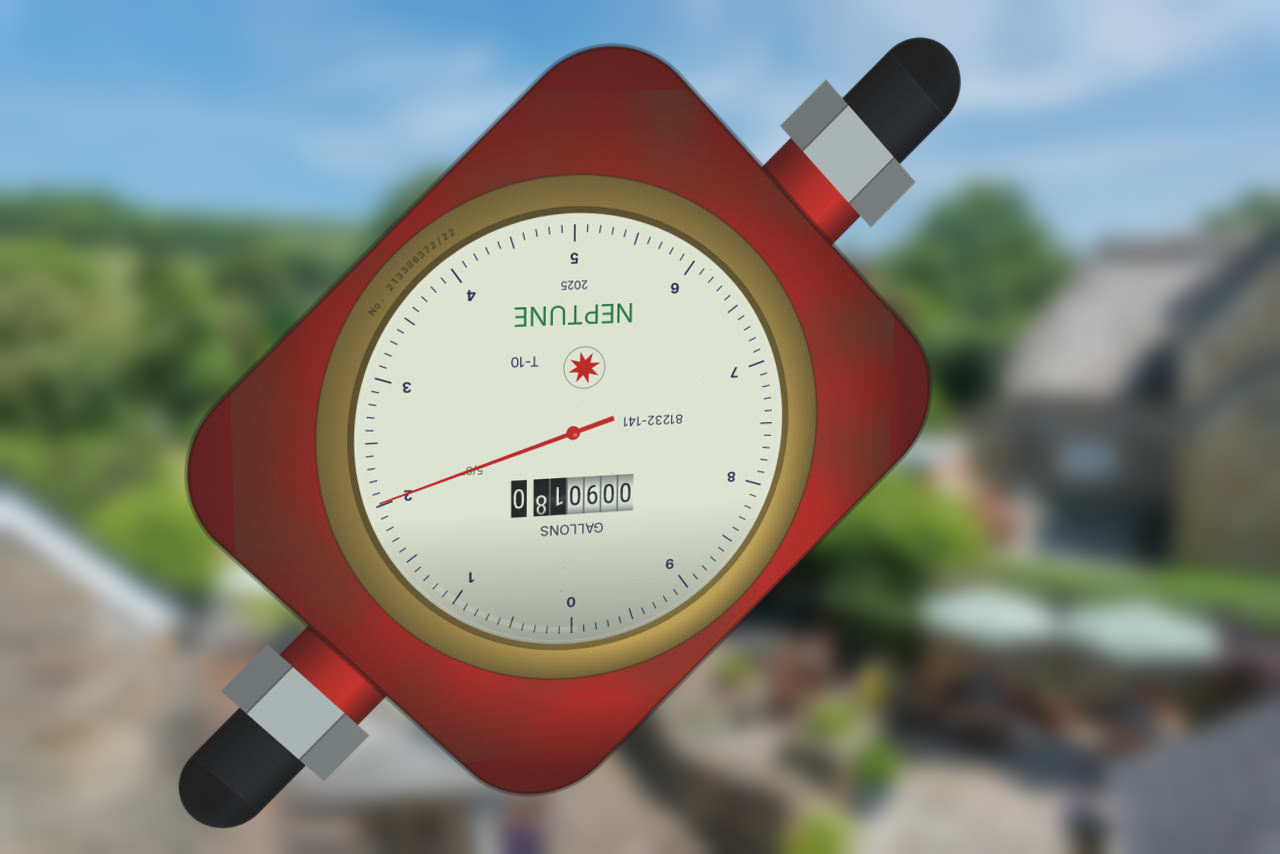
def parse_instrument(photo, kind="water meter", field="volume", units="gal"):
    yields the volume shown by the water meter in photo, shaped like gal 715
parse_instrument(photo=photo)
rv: gal 90182.0
